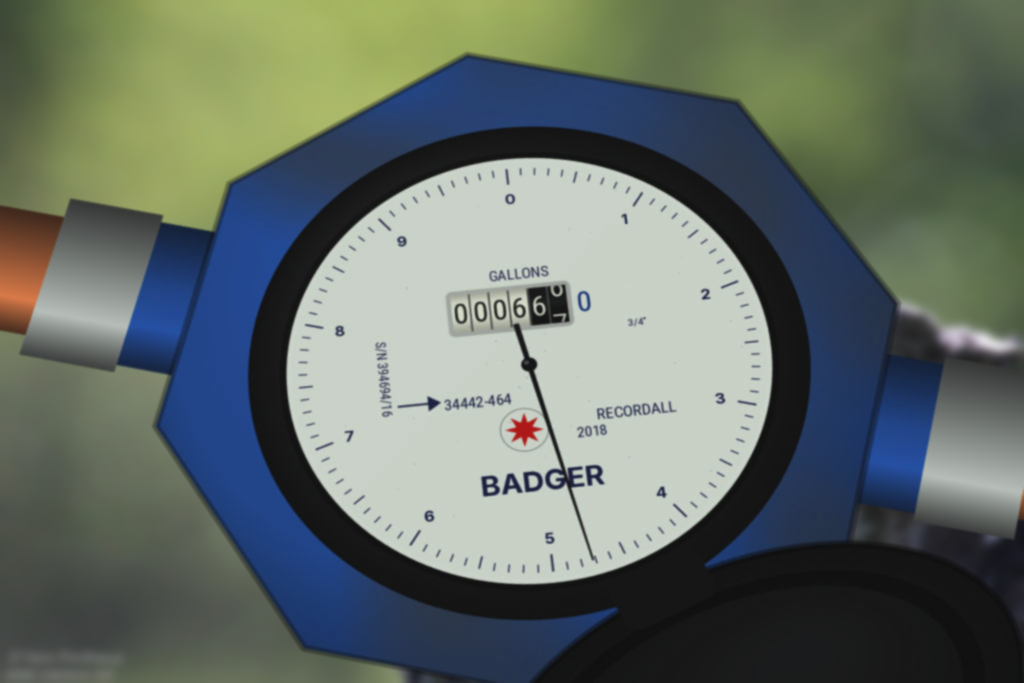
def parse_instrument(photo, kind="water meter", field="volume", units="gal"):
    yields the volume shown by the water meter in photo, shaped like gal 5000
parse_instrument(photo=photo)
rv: gal 6664.7
